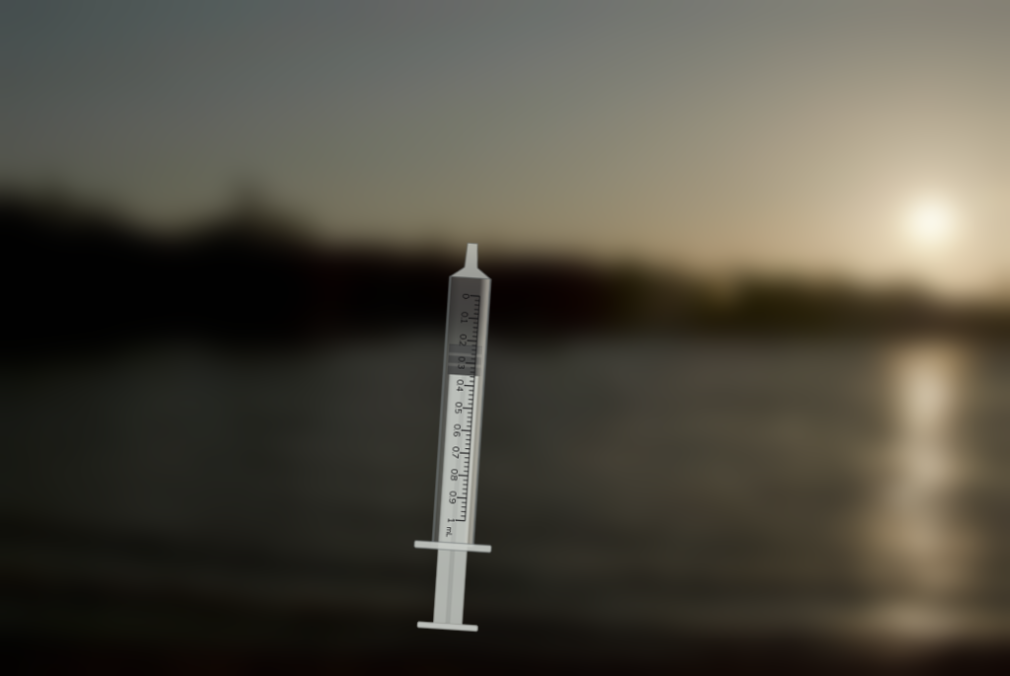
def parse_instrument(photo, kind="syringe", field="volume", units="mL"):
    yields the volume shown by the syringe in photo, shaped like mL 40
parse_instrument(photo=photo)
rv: mL 0.22
